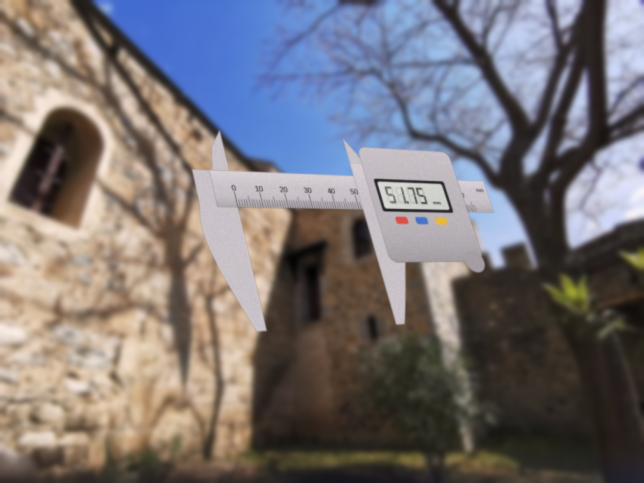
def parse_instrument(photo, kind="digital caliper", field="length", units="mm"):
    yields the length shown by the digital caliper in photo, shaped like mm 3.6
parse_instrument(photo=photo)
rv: mm 51.75
